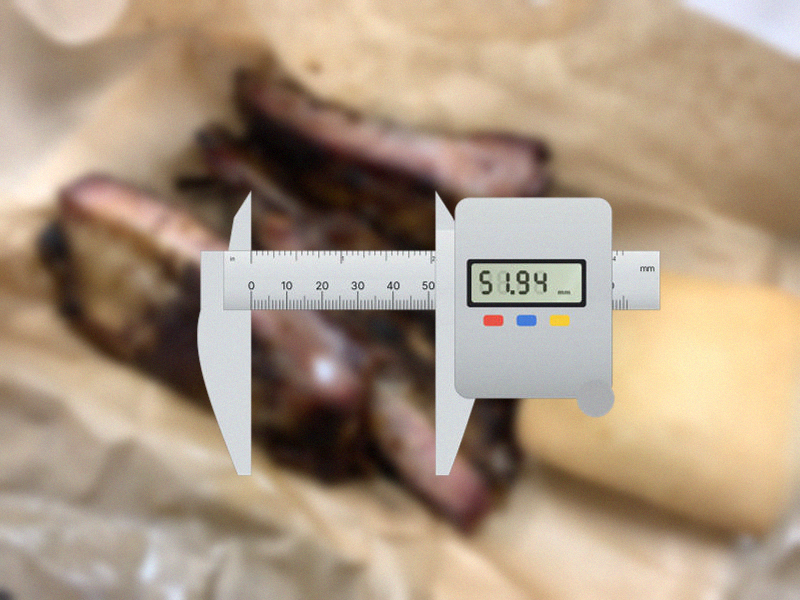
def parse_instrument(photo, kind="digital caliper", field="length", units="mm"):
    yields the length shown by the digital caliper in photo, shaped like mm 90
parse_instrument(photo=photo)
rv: mm 51.94
